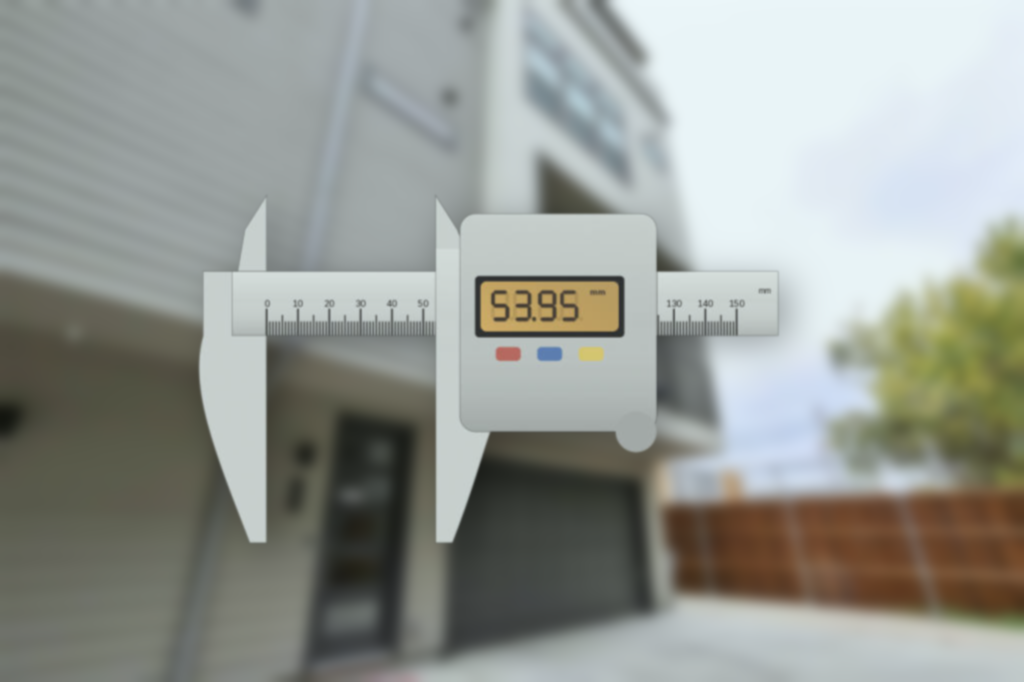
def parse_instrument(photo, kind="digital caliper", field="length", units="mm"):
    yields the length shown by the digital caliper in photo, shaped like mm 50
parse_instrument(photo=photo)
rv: mm 53.95
